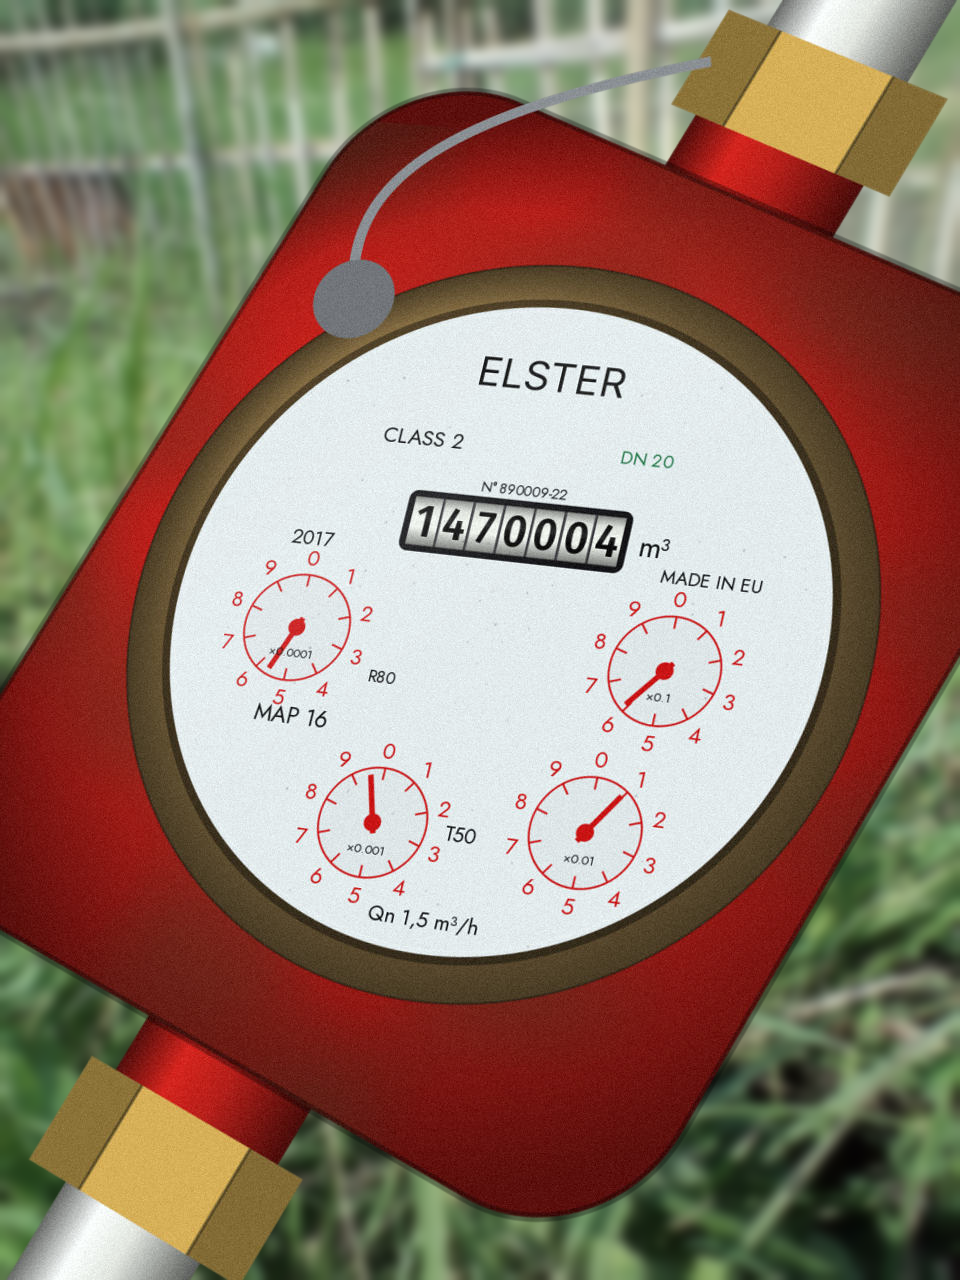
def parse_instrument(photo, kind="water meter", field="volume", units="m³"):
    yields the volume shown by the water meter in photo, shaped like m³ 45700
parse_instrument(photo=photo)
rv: m³ 1470004.6095
